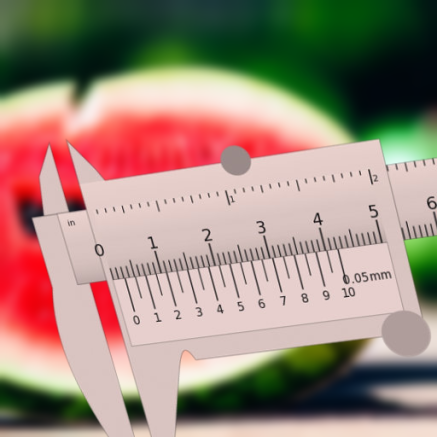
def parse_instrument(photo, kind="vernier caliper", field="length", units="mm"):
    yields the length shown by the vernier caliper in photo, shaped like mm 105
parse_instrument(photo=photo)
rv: mm 3.2
